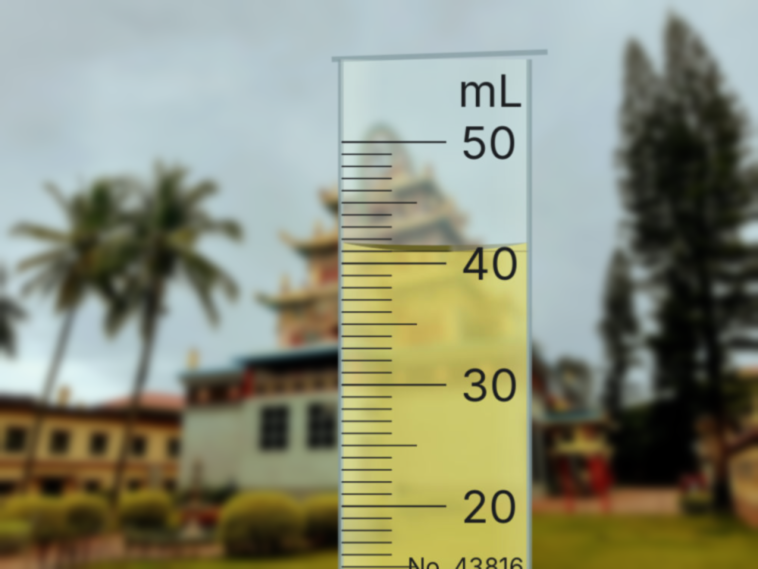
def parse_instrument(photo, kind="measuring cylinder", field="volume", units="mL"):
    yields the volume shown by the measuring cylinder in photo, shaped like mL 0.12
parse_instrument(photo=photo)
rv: mL 41
